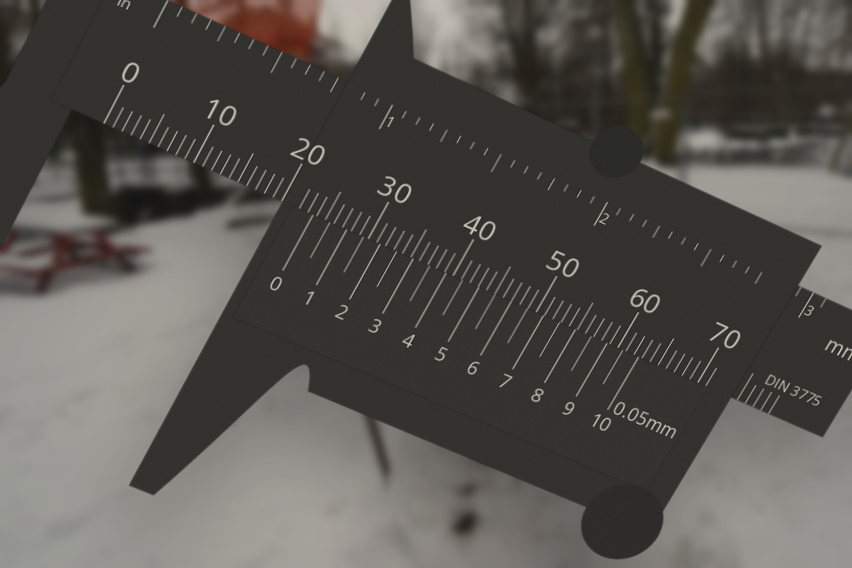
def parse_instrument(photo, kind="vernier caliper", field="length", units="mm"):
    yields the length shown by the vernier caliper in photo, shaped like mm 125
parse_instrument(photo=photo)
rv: mm 23.6
